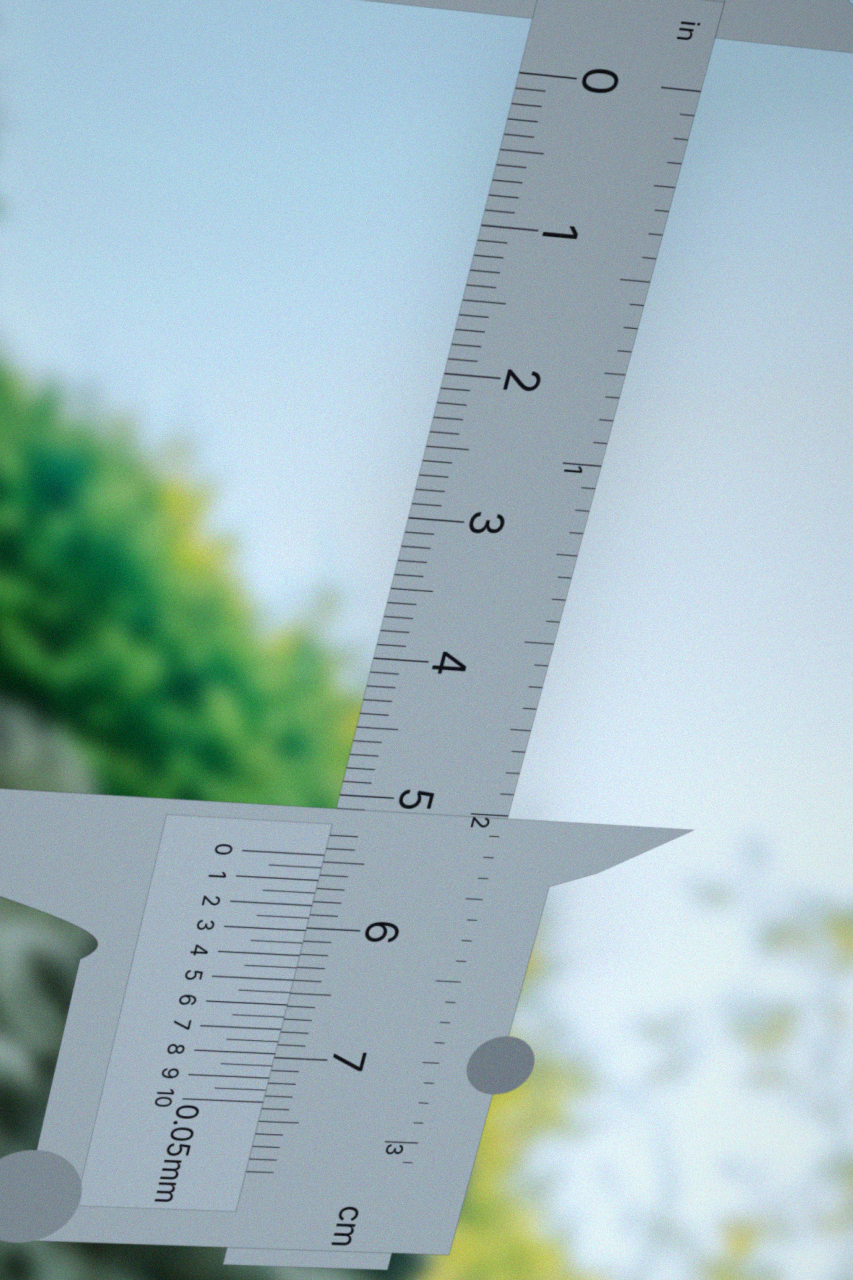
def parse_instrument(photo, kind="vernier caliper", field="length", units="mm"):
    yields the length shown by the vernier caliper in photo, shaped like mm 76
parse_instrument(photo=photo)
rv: mm 54.5
